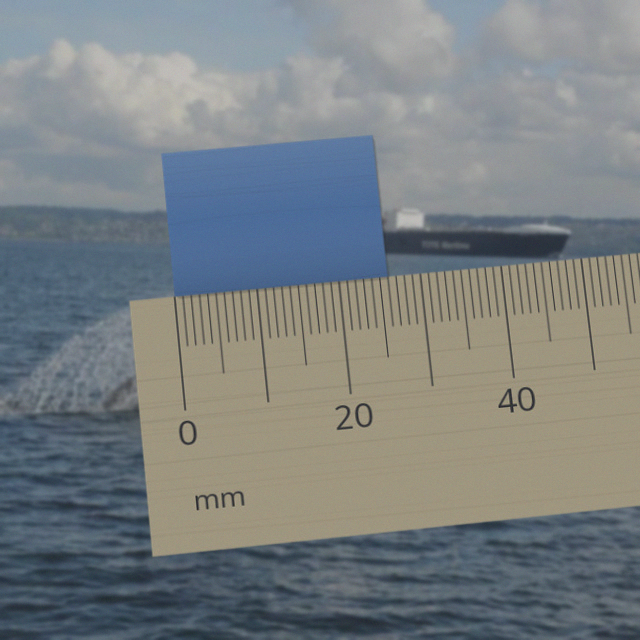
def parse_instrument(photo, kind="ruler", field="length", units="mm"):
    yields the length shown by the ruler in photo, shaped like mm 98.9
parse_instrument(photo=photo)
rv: mm 26
